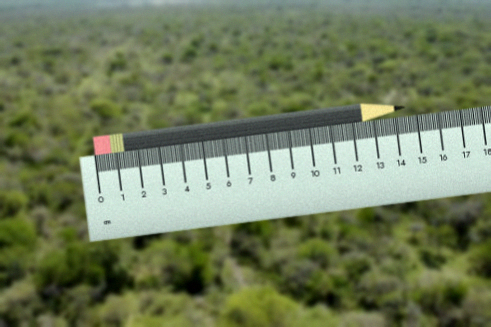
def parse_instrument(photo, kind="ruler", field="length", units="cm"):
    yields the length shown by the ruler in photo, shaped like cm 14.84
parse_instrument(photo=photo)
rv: cm 14.5
